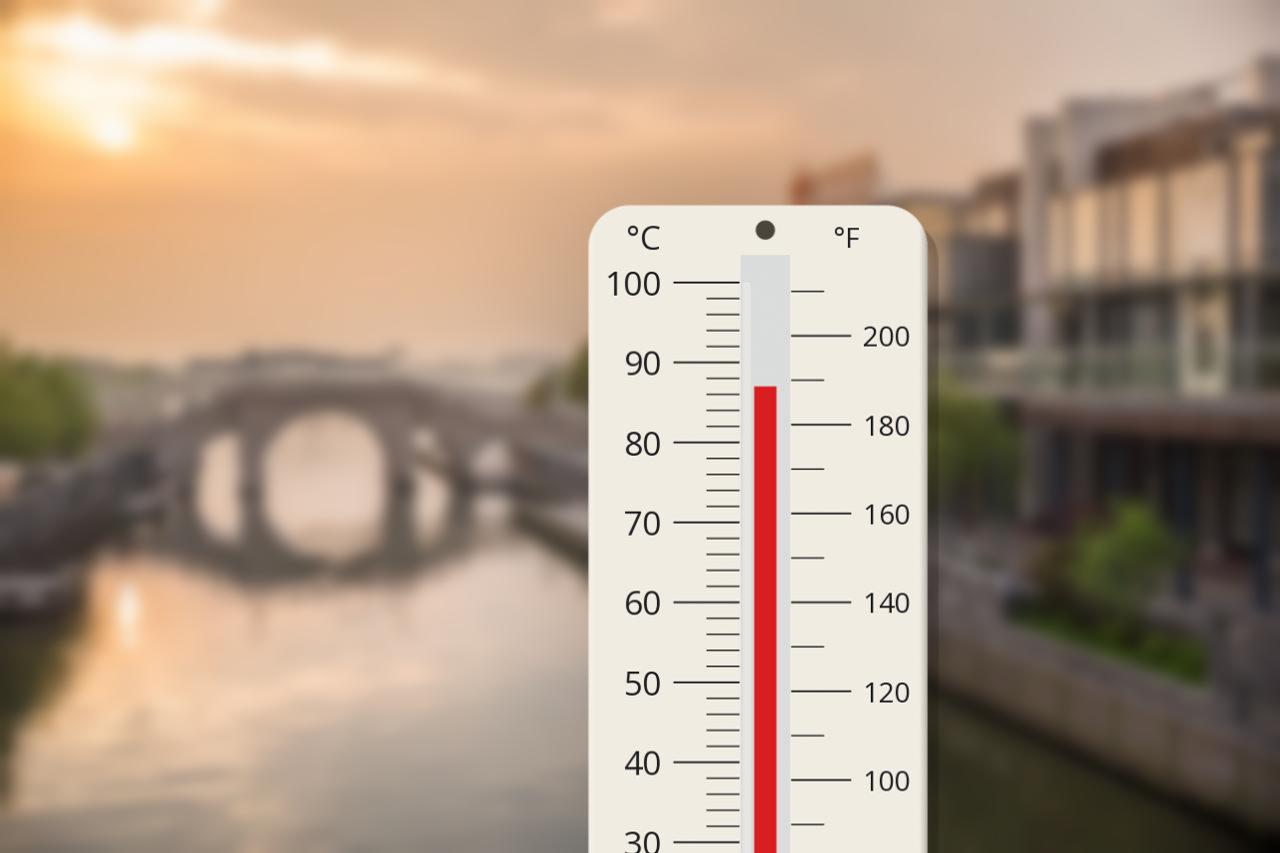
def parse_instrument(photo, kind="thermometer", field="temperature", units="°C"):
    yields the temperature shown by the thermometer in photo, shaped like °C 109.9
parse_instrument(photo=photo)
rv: °C 87
